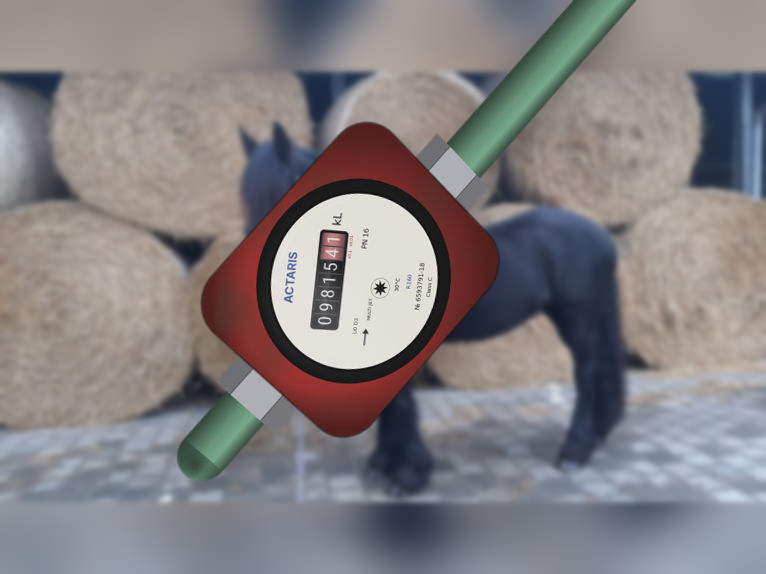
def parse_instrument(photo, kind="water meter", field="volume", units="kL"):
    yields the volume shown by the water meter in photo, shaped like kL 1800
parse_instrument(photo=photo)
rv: kL 9815.41
